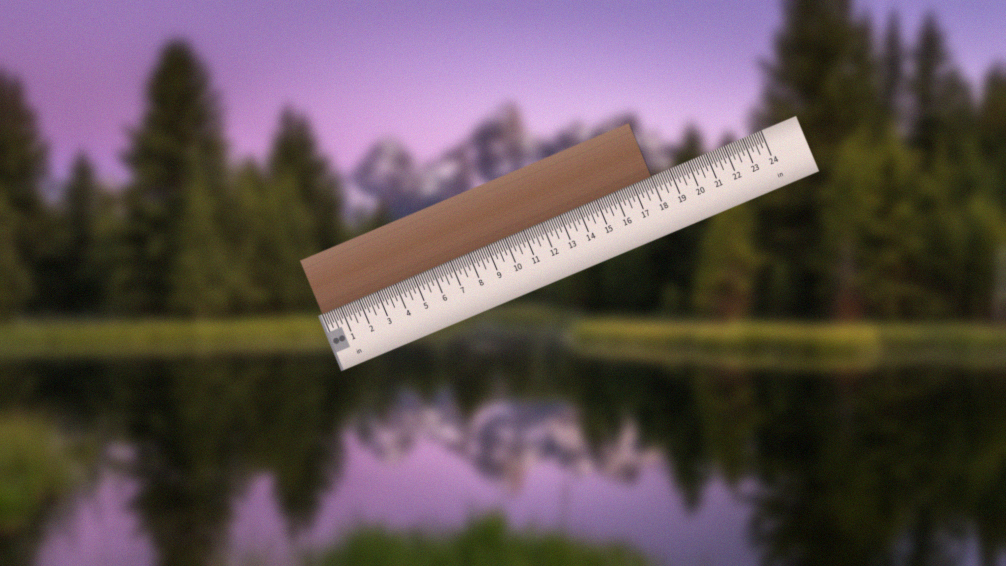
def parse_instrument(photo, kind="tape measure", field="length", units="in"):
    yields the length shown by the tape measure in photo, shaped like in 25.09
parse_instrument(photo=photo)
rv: in 18
